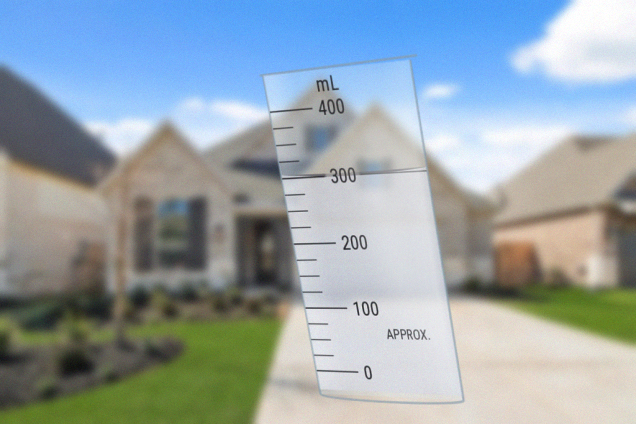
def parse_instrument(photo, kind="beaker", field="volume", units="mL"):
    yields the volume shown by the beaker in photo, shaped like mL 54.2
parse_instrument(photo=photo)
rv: mL 300
